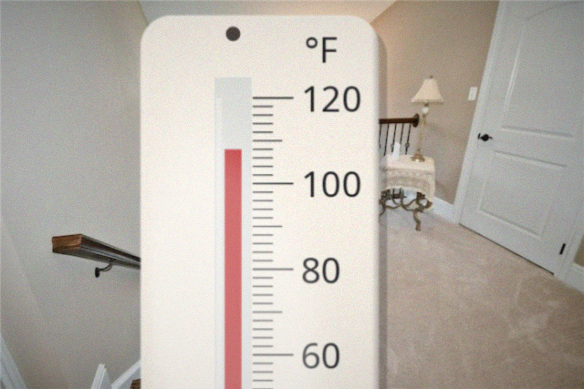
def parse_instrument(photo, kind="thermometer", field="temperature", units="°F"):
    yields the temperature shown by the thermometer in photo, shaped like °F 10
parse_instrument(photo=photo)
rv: °F 108
